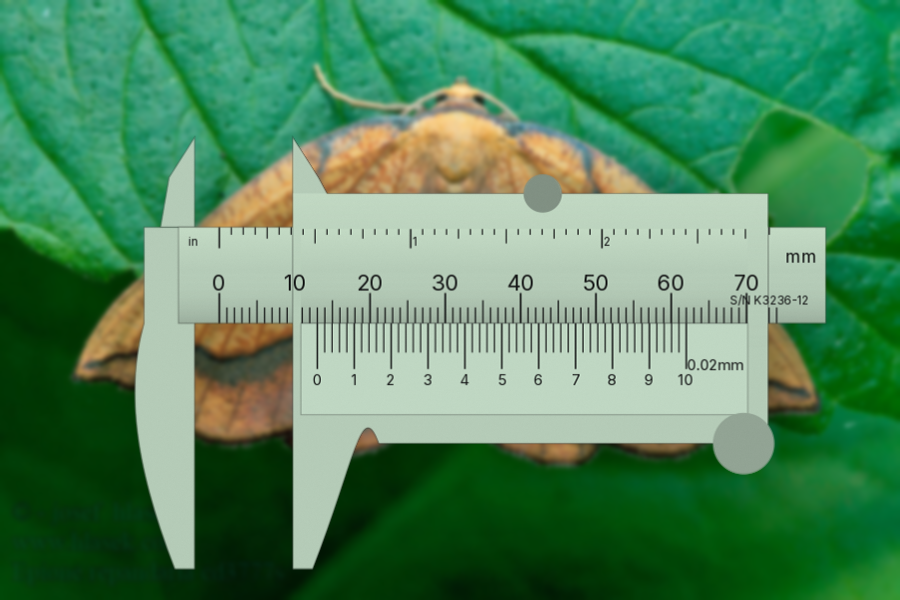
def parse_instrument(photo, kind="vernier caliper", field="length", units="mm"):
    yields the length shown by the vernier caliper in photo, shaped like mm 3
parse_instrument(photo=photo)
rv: mm 13.0
